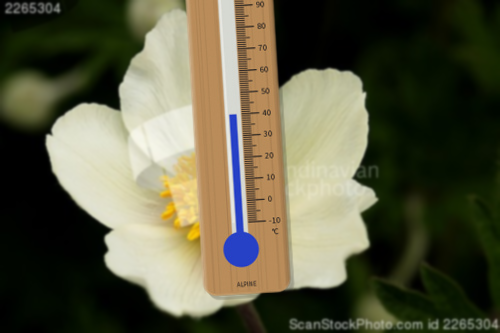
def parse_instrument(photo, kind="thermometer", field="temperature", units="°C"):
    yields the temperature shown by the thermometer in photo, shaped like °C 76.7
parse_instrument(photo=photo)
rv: °C 40
